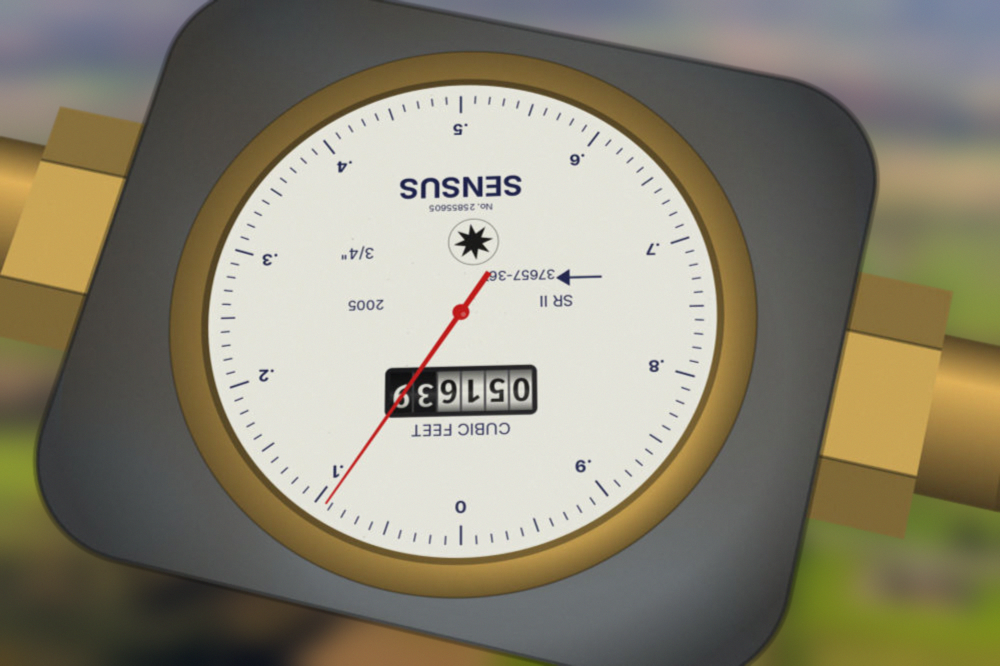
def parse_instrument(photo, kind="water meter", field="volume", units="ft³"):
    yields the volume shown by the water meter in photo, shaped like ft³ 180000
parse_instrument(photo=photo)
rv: ft³ 51639.09
